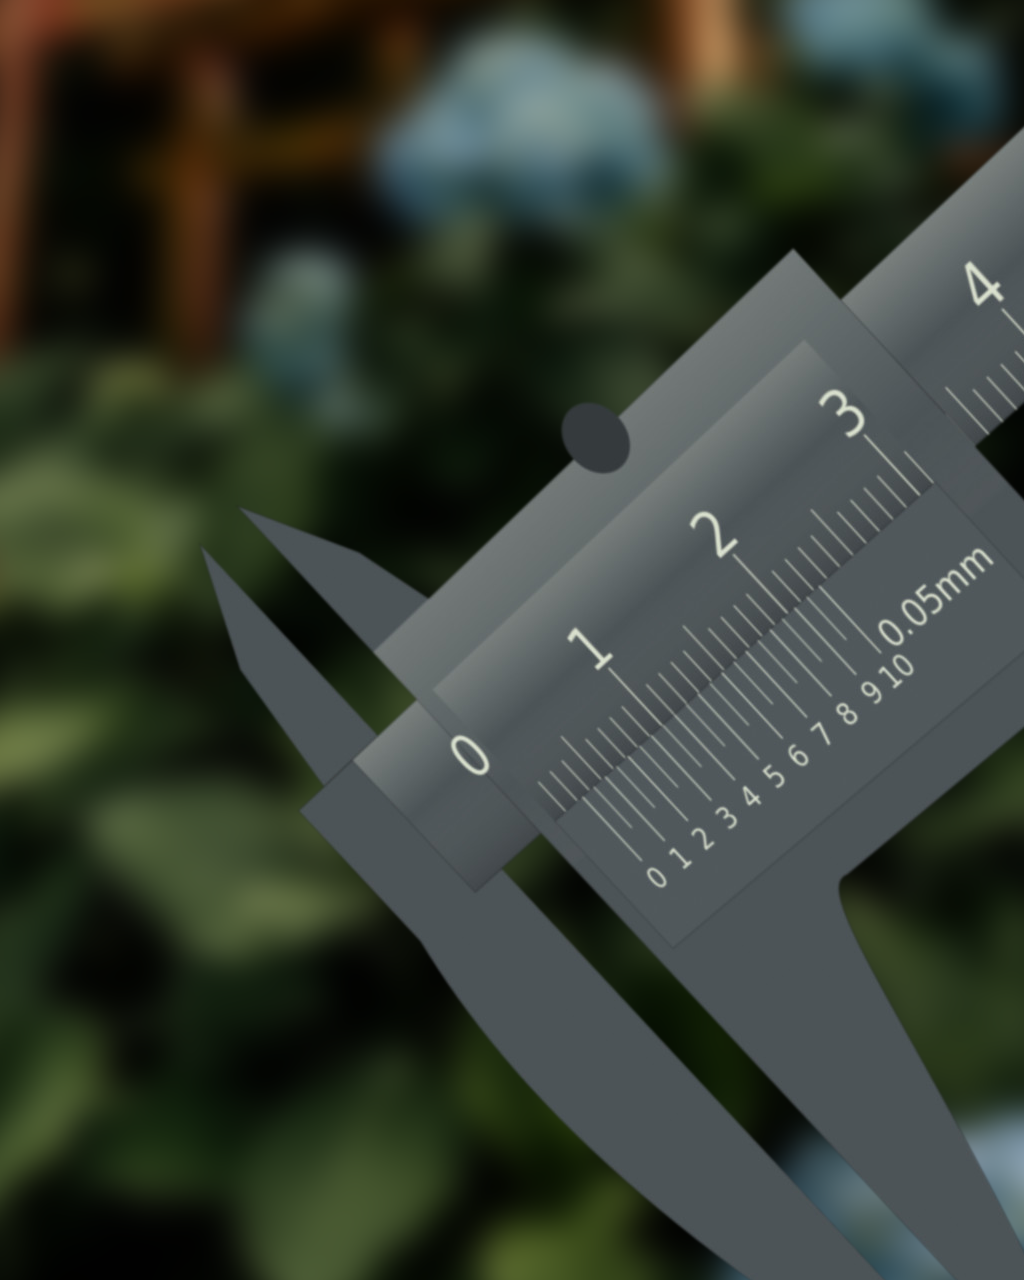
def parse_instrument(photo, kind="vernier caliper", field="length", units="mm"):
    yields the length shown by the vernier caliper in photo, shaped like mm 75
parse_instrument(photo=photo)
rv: mm 3.4
